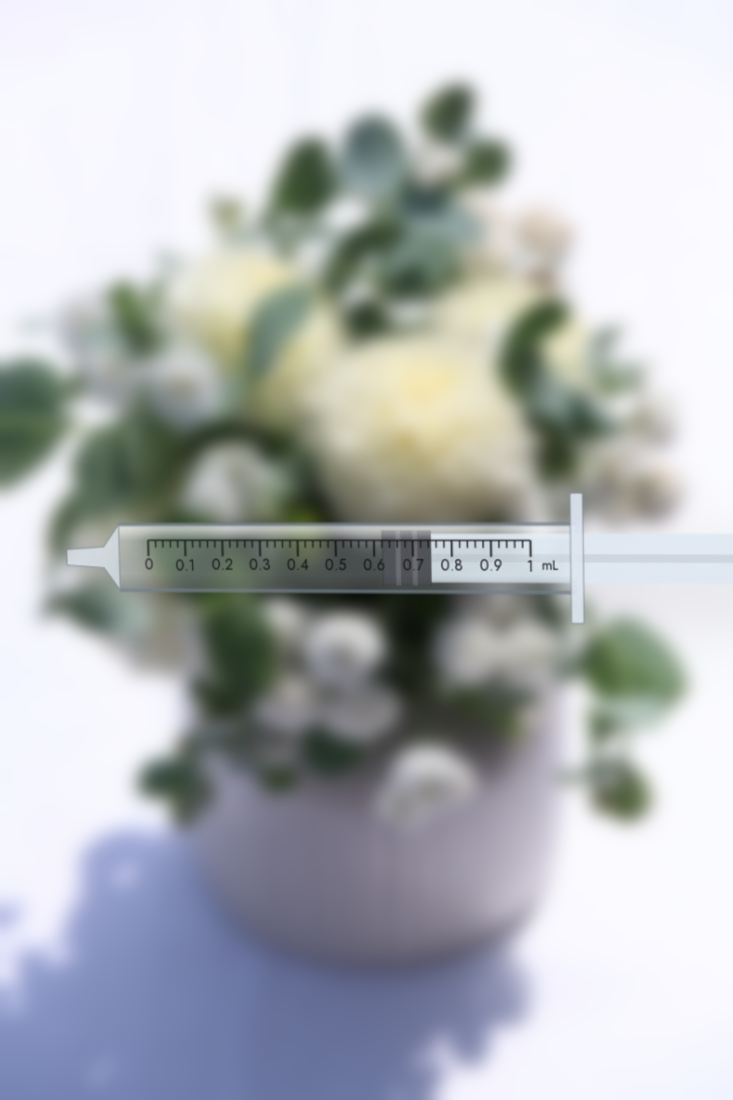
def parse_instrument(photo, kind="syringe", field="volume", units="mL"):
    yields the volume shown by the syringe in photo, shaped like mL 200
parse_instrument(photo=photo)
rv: mL 0.62
